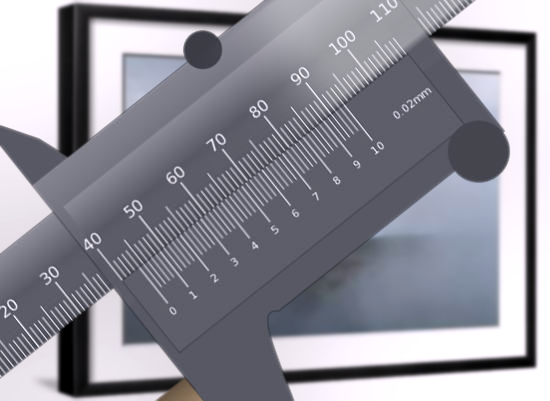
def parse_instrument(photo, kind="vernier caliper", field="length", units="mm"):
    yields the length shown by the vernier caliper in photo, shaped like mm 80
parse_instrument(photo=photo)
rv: mm 44.0
